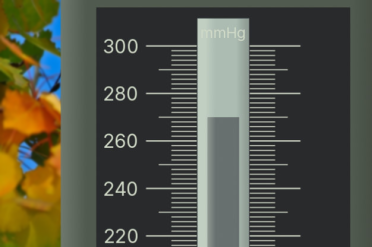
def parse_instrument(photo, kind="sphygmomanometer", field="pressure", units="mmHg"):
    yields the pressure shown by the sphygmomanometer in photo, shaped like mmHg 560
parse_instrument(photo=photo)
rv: mmHg 270
